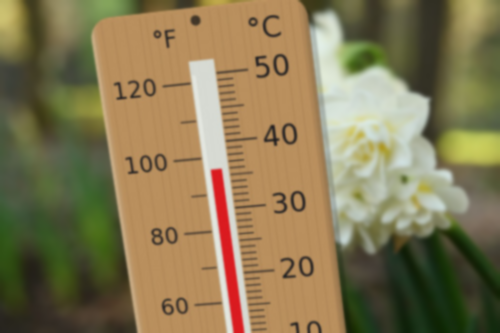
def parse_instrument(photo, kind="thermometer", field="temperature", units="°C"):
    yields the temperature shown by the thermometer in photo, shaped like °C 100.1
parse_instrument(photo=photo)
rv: °C 36
